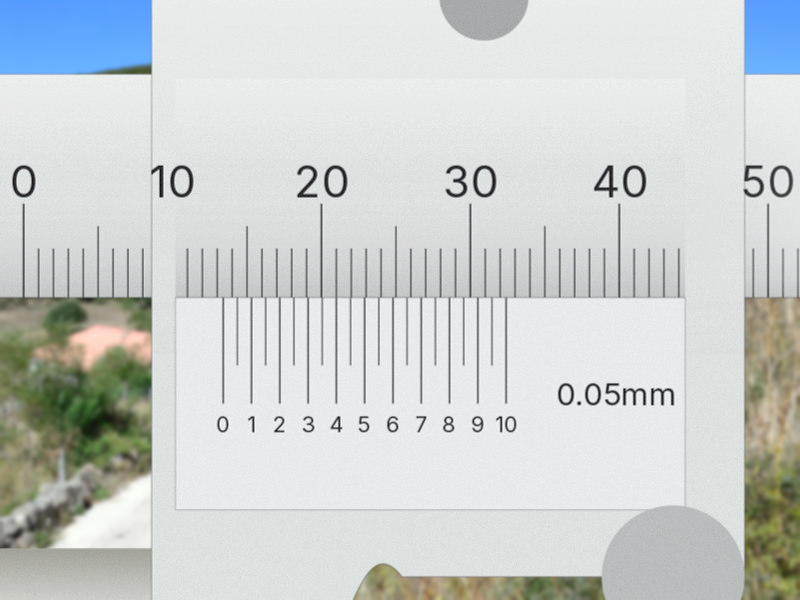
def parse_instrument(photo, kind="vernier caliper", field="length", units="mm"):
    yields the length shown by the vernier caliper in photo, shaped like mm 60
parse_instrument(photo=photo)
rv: mm 13.4
